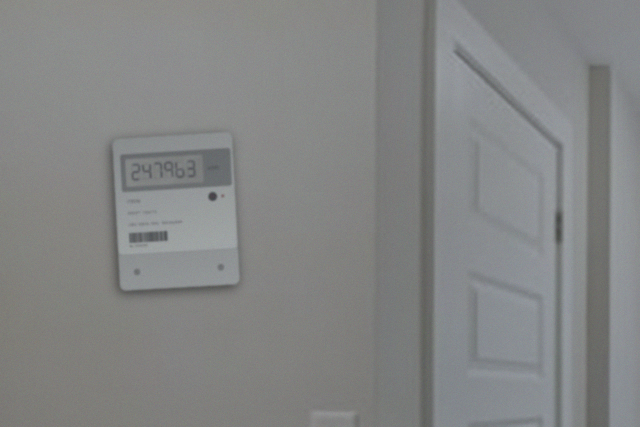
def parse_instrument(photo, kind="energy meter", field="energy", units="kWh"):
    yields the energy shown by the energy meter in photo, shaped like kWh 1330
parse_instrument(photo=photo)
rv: kWh 247963
